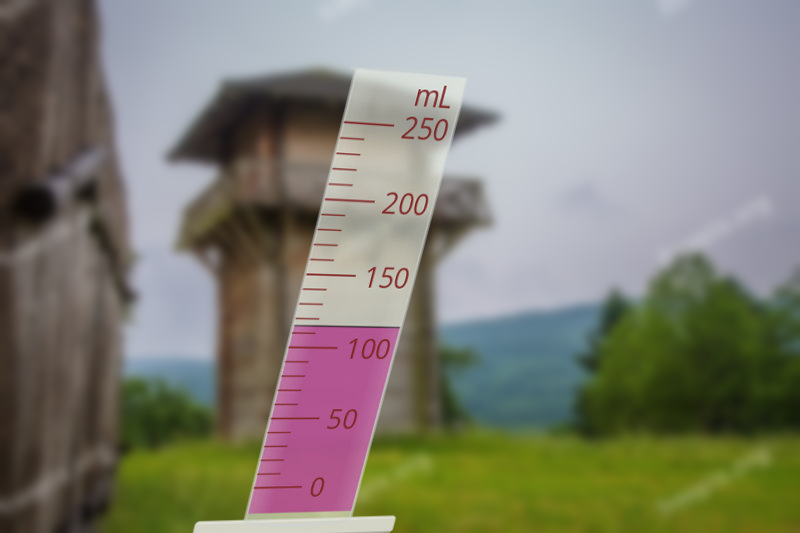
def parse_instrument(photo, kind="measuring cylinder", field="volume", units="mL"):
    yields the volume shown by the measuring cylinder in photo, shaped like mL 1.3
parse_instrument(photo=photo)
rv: mL 115
